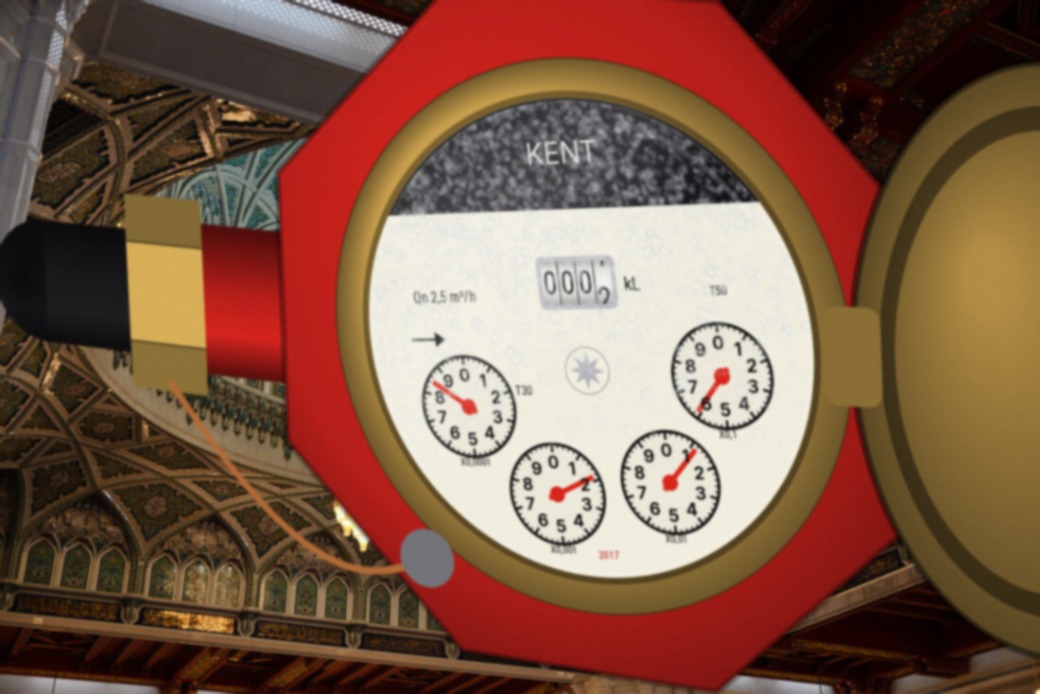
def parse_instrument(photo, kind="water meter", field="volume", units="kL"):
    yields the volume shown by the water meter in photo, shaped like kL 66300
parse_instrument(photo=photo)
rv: kL 1.6118
